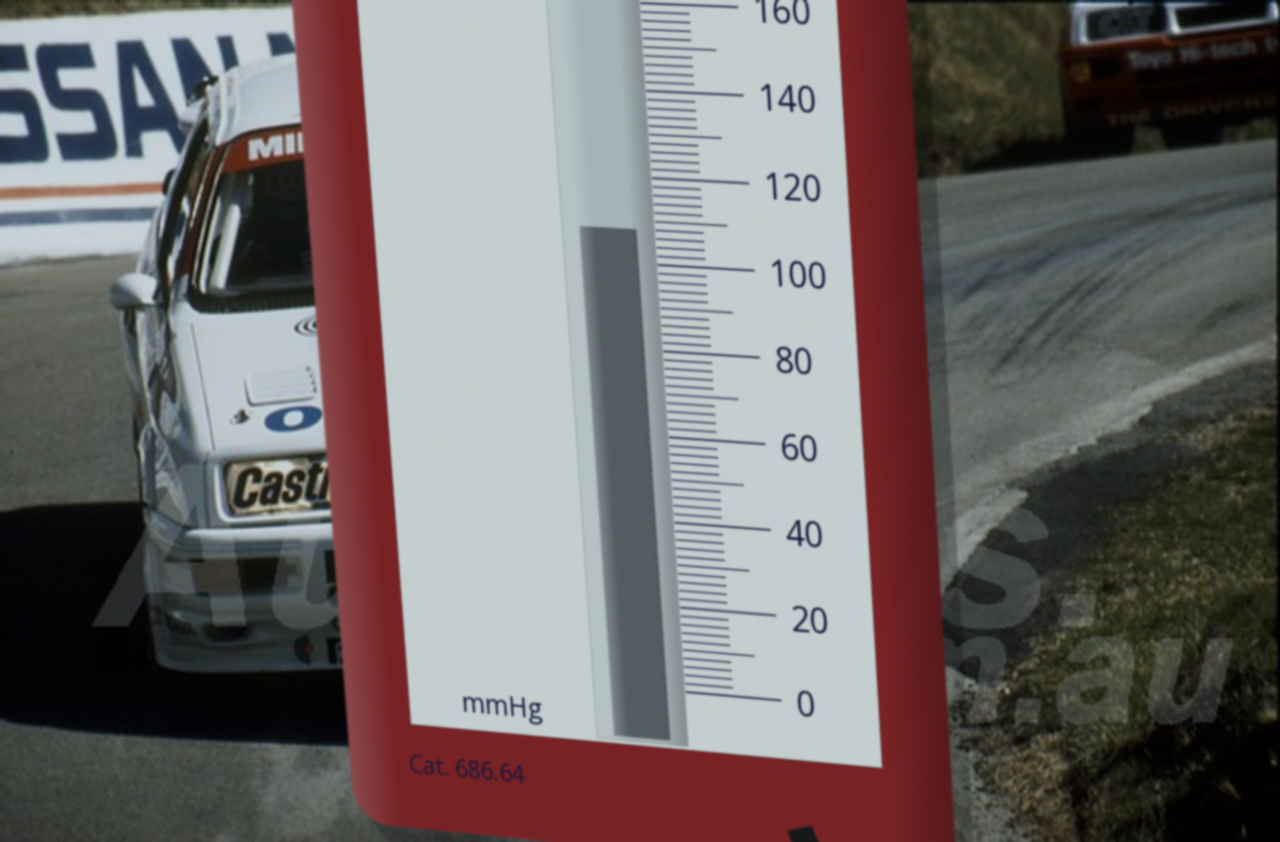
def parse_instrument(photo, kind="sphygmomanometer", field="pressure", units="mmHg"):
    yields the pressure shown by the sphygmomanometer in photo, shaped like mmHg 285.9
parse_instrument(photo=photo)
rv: mmHg 108
